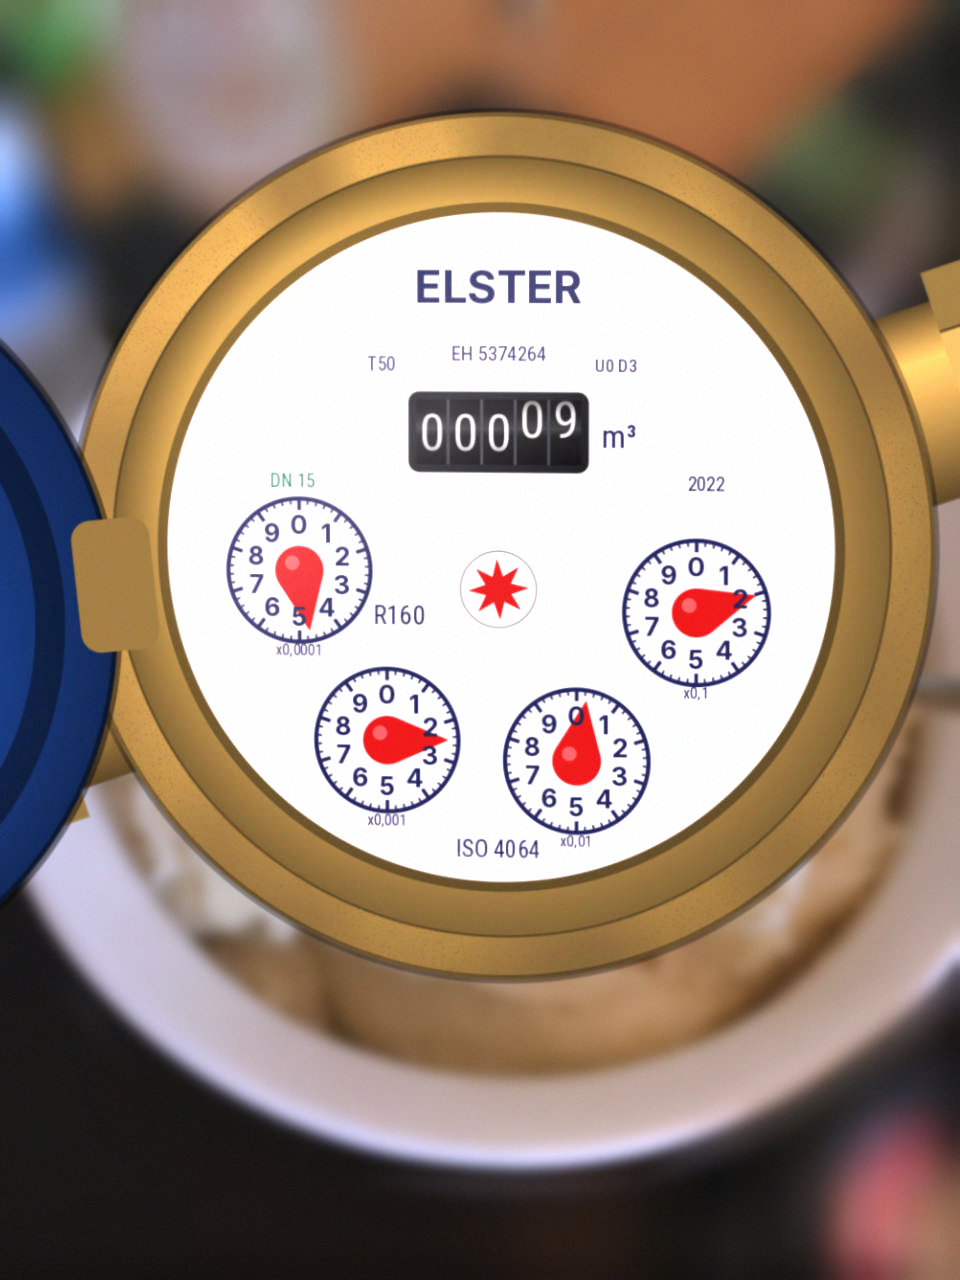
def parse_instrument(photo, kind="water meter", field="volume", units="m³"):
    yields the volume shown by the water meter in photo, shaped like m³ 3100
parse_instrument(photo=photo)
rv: m³ 9.2024
